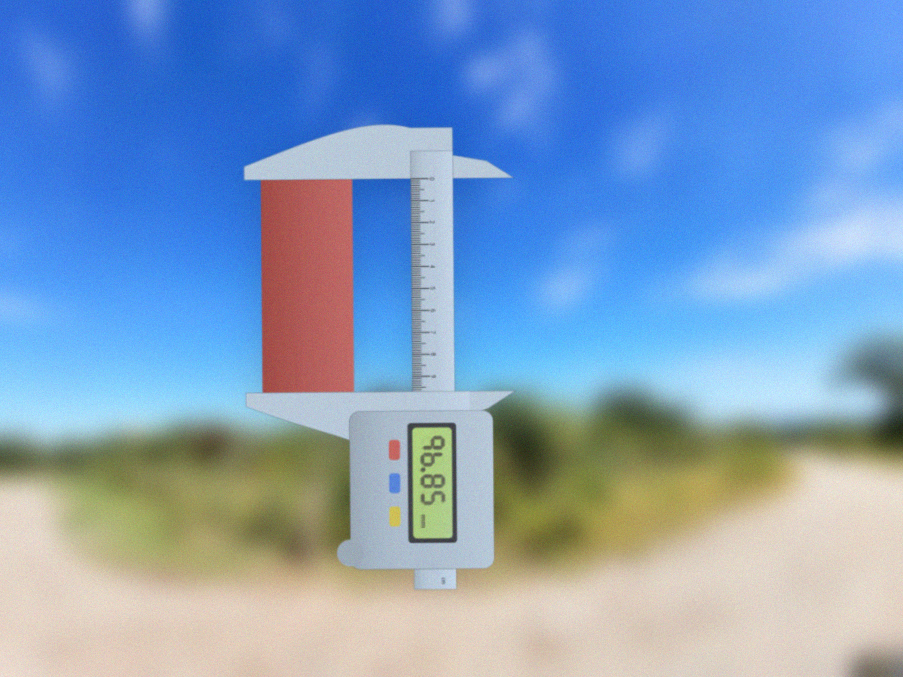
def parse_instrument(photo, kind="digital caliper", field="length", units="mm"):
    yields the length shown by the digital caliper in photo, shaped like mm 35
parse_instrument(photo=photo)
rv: mm 96.85
